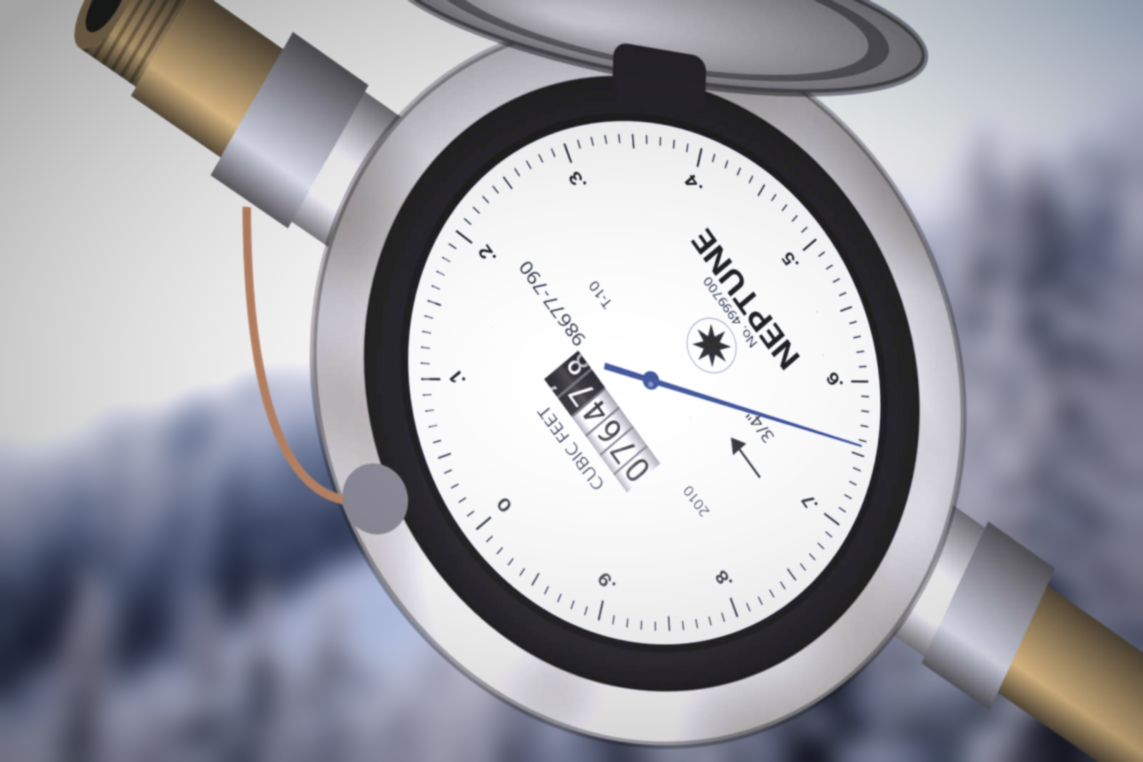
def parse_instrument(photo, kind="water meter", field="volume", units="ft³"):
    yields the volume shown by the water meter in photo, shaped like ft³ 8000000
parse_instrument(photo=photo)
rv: ft³ 76477.64
